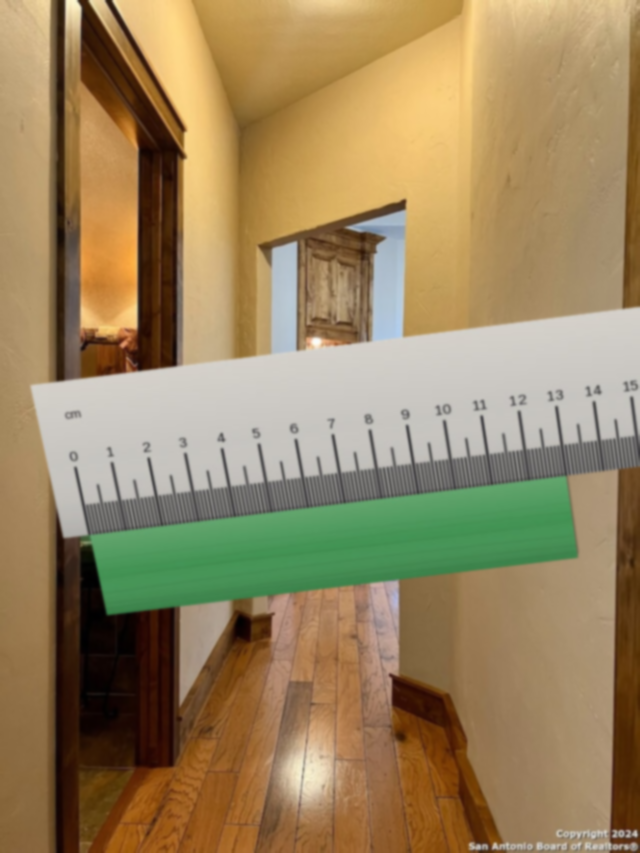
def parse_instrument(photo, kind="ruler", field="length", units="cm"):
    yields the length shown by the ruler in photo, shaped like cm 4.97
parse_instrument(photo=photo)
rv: cm 13
